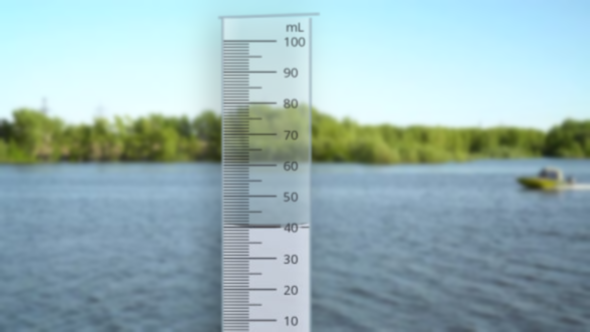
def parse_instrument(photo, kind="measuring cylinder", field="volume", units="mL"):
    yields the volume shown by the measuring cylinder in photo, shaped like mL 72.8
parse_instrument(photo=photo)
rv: mL 40
